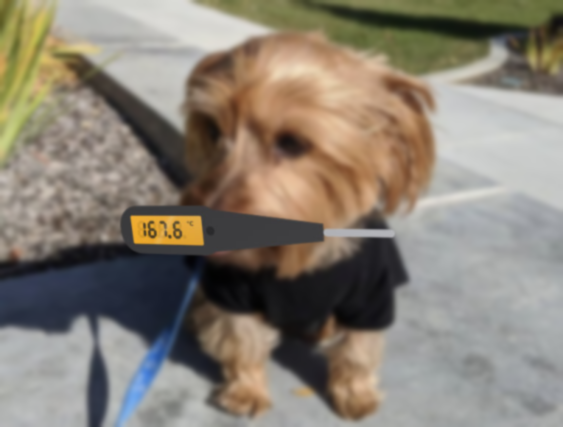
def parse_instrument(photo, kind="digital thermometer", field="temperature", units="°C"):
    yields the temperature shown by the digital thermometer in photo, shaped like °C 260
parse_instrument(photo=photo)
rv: °C 167.6
